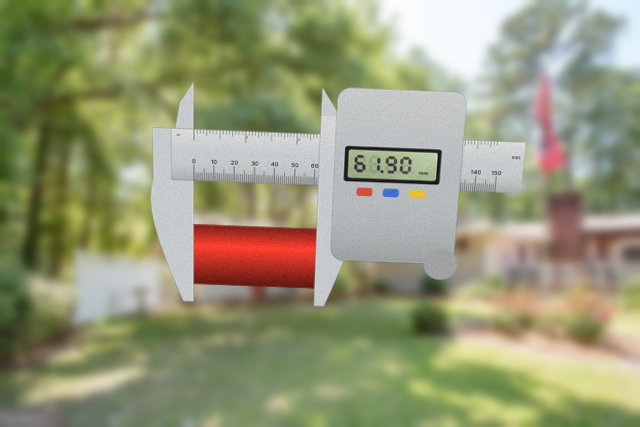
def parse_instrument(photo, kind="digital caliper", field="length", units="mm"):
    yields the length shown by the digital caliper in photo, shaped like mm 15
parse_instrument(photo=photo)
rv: mm 61.90
